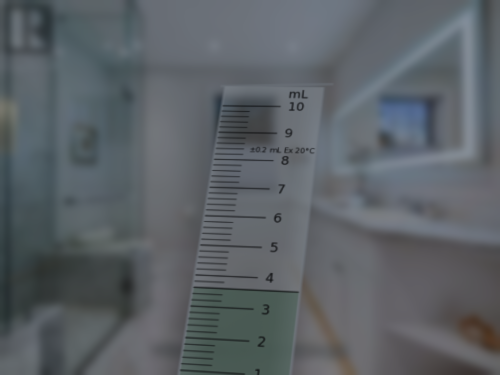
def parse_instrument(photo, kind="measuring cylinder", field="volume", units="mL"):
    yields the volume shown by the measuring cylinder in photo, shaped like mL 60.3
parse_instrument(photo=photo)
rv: mL 3.6
